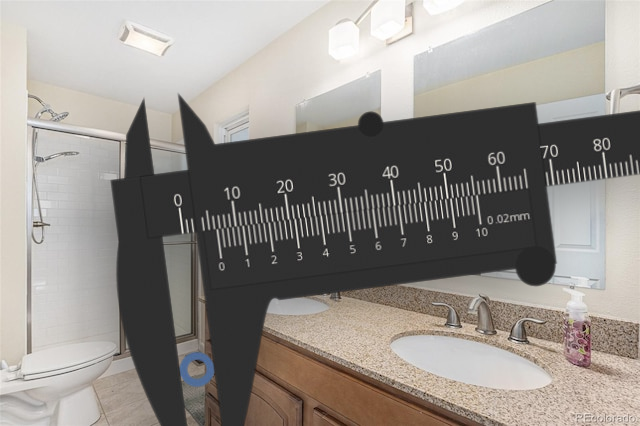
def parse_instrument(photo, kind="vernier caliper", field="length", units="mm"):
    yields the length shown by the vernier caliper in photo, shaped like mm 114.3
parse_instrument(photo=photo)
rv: mm 6.5
